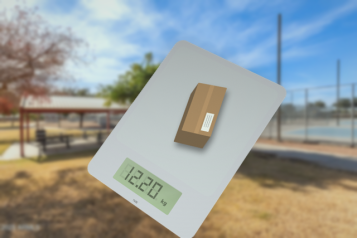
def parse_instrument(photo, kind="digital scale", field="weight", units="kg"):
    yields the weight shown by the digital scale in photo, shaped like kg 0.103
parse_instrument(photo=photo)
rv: kg 12.20
